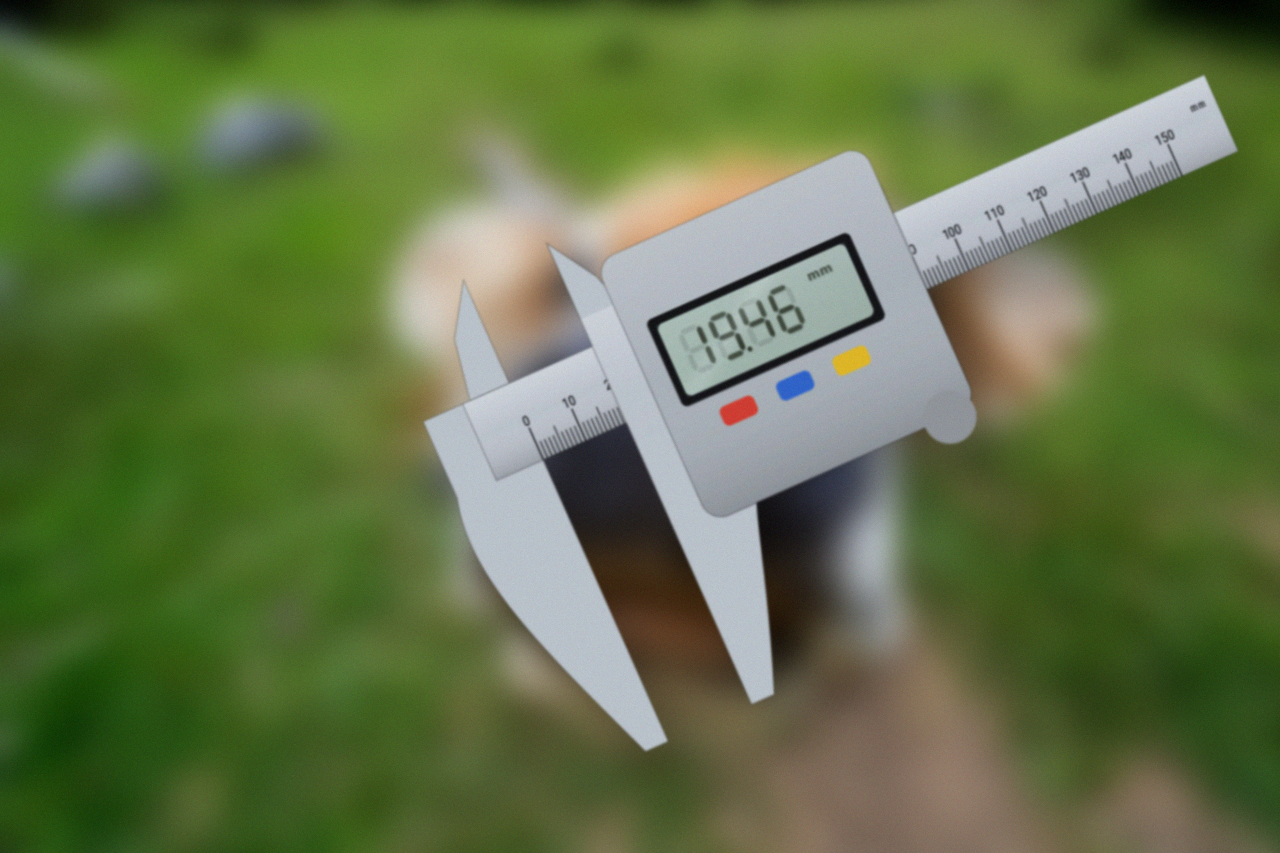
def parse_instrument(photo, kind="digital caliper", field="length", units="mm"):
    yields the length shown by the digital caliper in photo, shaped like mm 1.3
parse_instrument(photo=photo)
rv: mm 19.46
